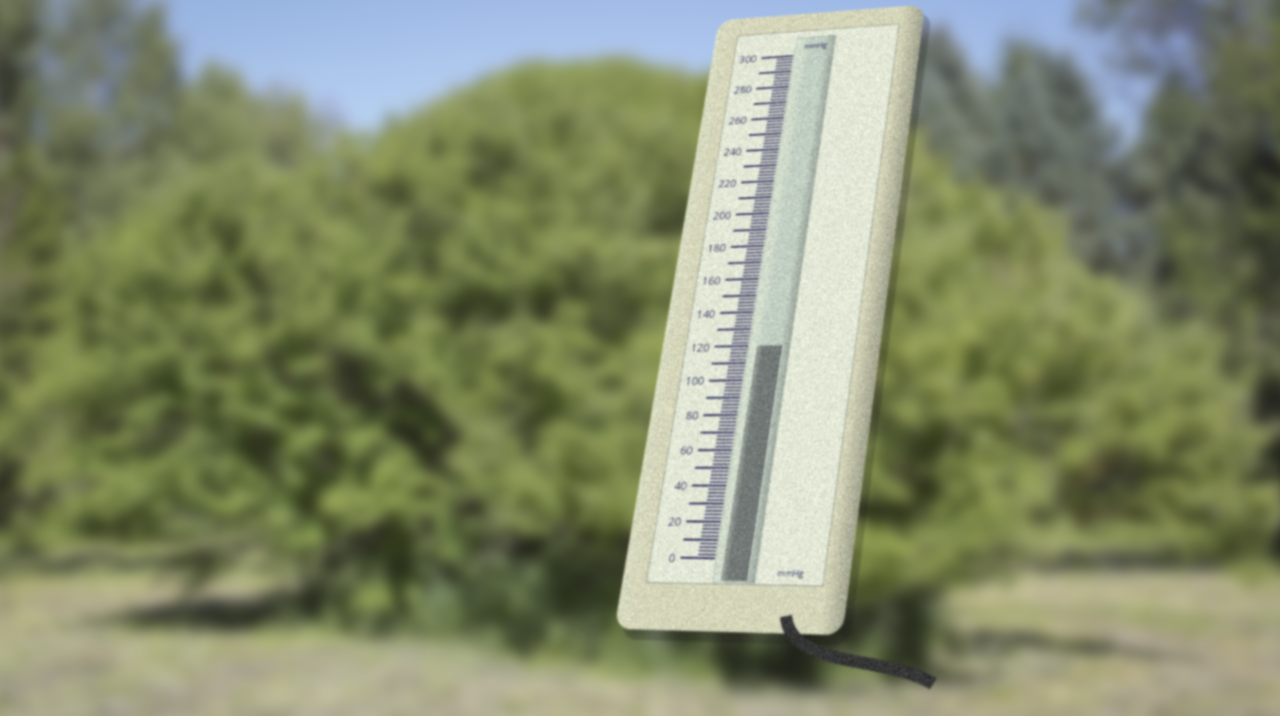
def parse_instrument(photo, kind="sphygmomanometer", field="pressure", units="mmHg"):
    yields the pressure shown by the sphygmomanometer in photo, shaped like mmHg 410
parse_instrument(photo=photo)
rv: mmHg 120
